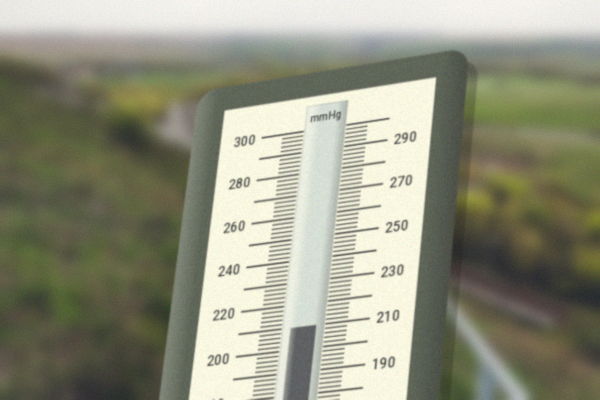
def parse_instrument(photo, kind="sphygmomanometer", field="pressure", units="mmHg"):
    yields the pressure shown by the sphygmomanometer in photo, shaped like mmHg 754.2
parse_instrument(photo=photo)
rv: mmHg 210
